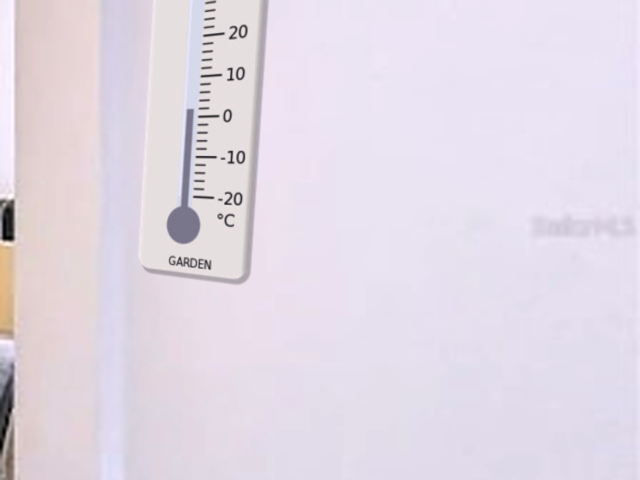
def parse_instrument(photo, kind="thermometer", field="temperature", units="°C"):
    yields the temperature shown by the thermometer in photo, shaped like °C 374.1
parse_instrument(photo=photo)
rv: °C 2
